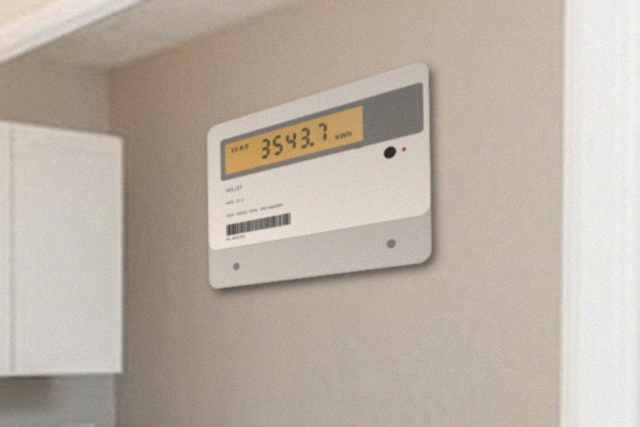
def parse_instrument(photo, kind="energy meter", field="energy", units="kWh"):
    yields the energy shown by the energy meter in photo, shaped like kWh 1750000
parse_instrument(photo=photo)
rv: kWh 3543.7
